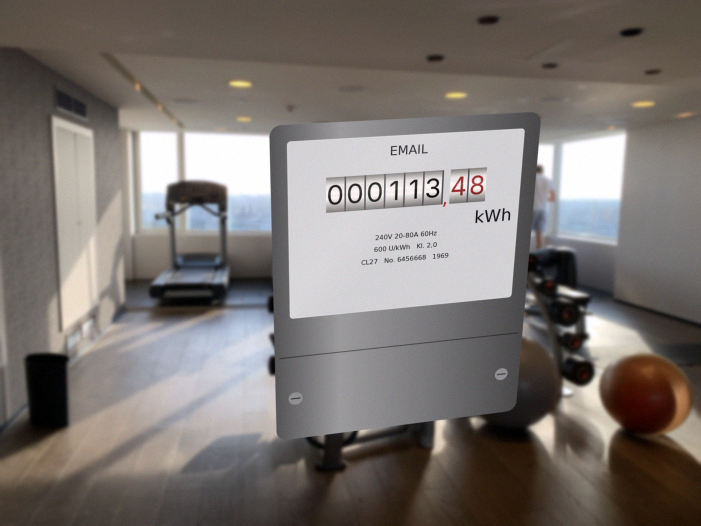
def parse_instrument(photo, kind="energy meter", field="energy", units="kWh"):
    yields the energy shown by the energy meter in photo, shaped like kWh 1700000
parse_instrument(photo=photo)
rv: kWh 113.48
